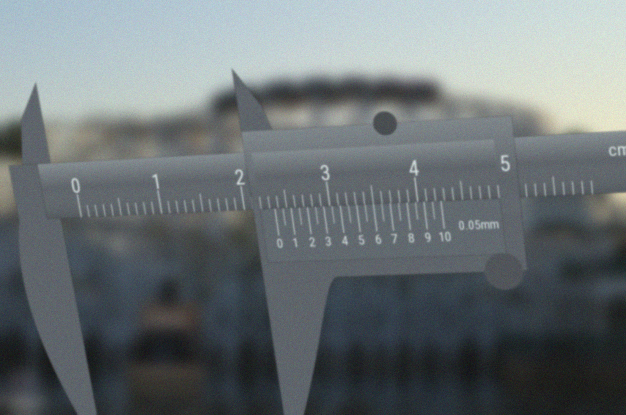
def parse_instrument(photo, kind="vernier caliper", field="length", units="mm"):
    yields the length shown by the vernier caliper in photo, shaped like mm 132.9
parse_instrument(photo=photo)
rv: mm 23.6
